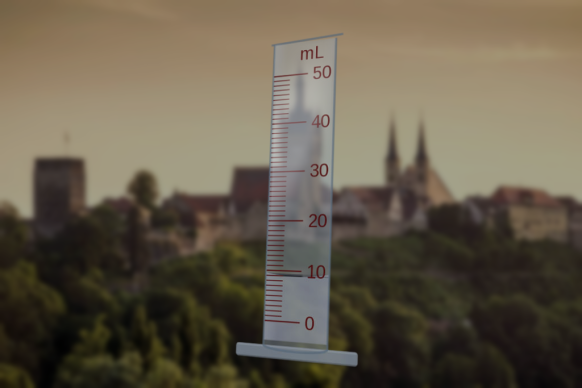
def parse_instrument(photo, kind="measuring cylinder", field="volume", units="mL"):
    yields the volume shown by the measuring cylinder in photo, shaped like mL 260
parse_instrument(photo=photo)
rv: mL 9
